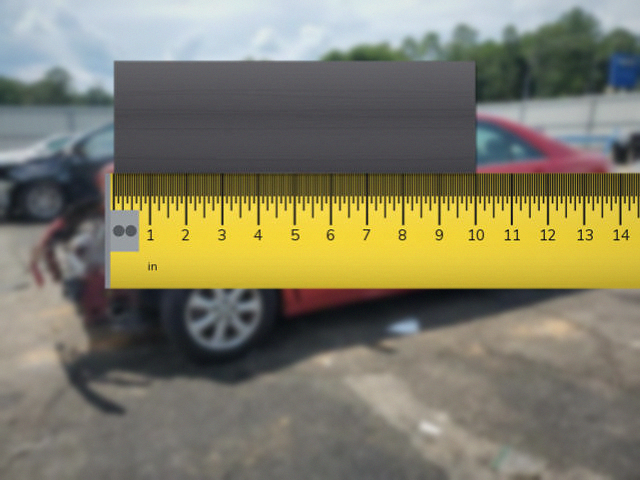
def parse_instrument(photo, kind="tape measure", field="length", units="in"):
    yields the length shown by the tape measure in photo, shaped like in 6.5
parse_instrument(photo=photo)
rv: in 10
